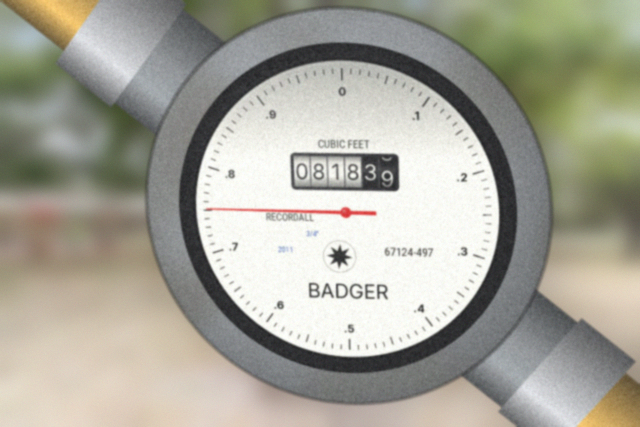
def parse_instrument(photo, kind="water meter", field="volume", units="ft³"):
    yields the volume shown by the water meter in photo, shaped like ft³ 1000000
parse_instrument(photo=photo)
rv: ft³ 81838.75
